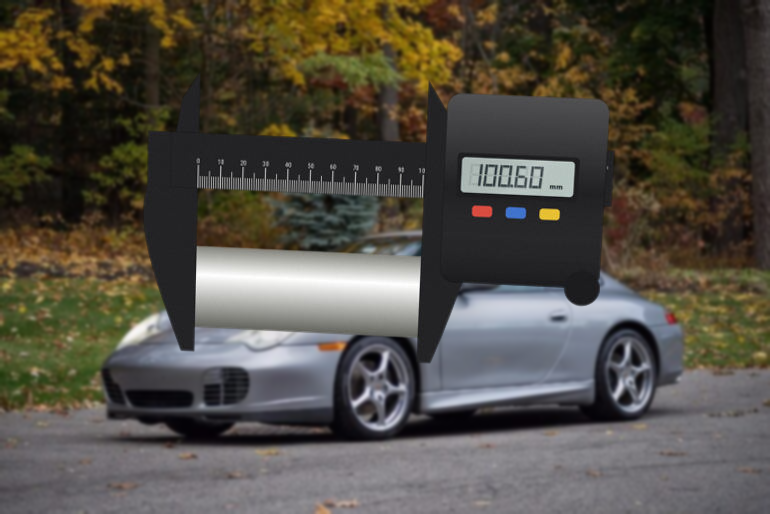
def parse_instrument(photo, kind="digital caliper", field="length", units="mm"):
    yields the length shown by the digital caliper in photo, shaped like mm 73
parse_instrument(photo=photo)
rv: mm 100.60
